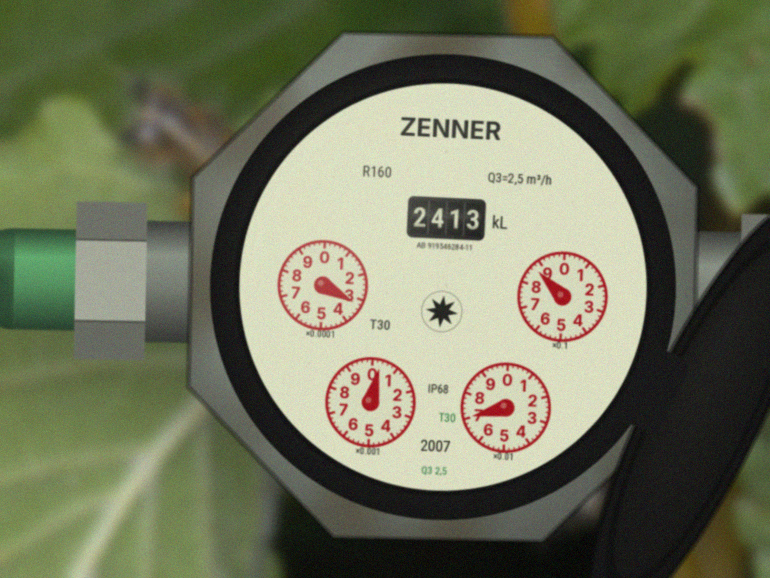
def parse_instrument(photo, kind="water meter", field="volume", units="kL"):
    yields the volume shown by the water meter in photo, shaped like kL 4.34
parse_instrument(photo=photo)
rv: kL 2413.8703
